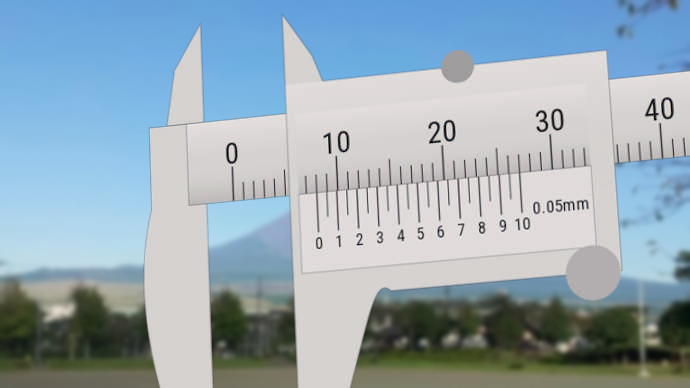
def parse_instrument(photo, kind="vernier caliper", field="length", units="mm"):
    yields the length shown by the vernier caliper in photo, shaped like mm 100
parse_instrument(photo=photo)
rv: mm 8.0
